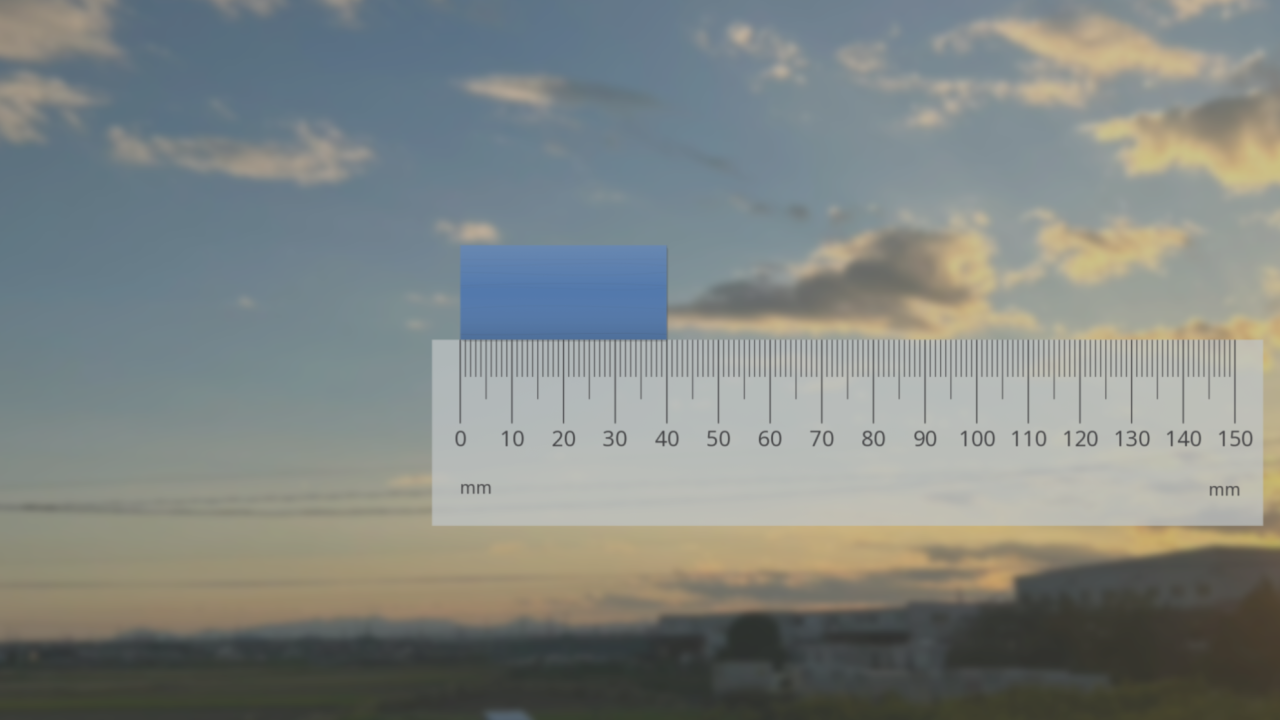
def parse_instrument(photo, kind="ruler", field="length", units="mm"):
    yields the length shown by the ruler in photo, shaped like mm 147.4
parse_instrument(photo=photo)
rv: mm 40
